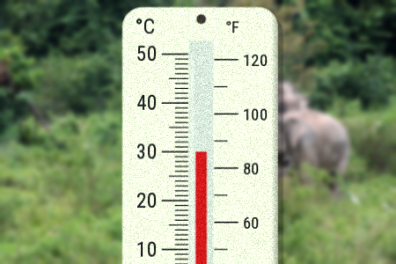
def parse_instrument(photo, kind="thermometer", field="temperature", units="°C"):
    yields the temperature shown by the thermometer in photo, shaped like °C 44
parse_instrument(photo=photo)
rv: °C 30
